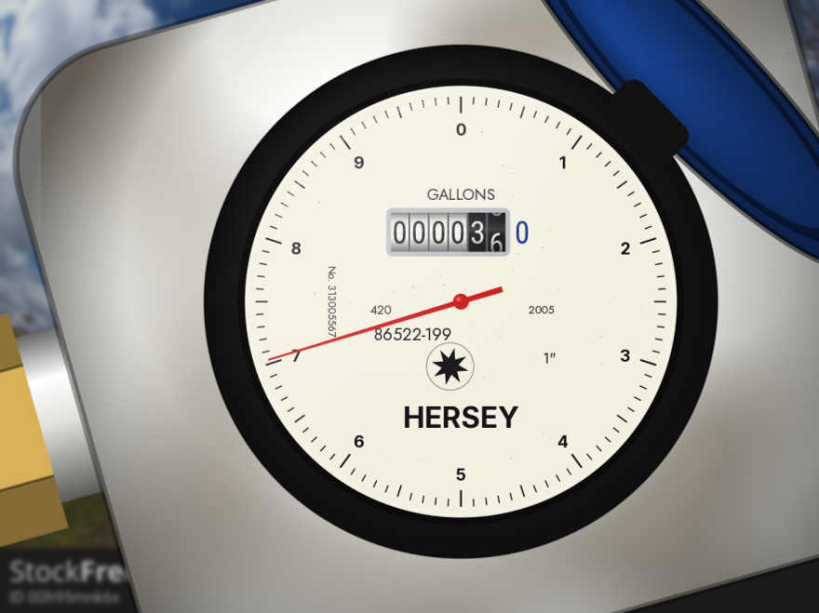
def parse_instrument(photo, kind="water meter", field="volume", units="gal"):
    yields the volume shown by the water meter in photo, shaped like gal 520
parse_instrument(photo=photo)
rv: gal 357.0
